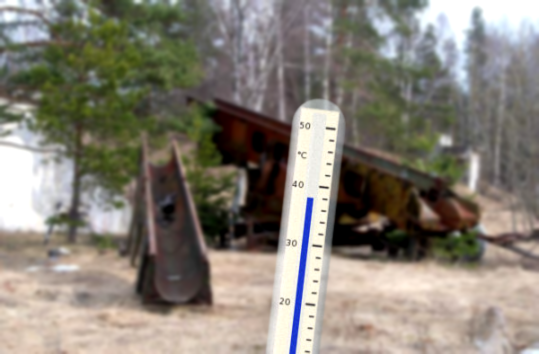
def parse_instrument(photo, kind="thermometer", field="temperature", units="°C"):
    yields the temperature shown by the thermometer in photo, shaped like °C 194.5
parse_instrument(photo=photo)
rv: °C 38
